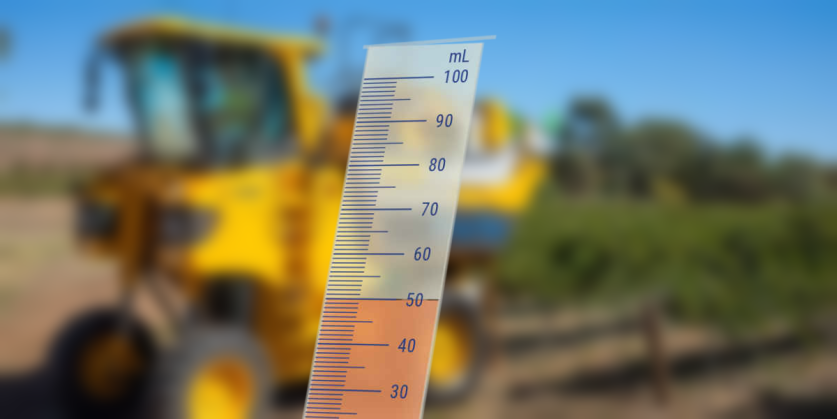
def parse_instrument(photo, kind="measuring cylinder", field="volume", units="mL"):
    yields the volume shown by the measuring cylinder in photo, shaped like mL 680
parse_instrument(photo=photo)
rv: mL 50
